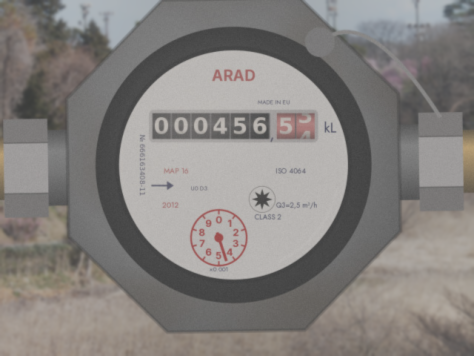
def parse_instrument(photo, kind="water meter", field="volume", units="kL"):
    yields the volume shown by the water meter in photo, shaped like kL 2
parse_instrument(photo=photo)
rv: kL 456.534
